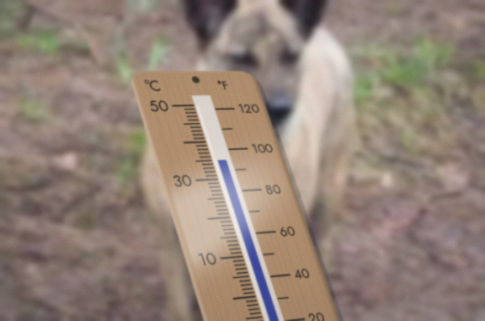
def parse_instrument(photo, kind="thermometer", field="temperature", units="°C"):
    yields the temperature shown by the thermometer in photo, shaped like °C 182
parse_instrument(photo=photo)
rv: °C 35
